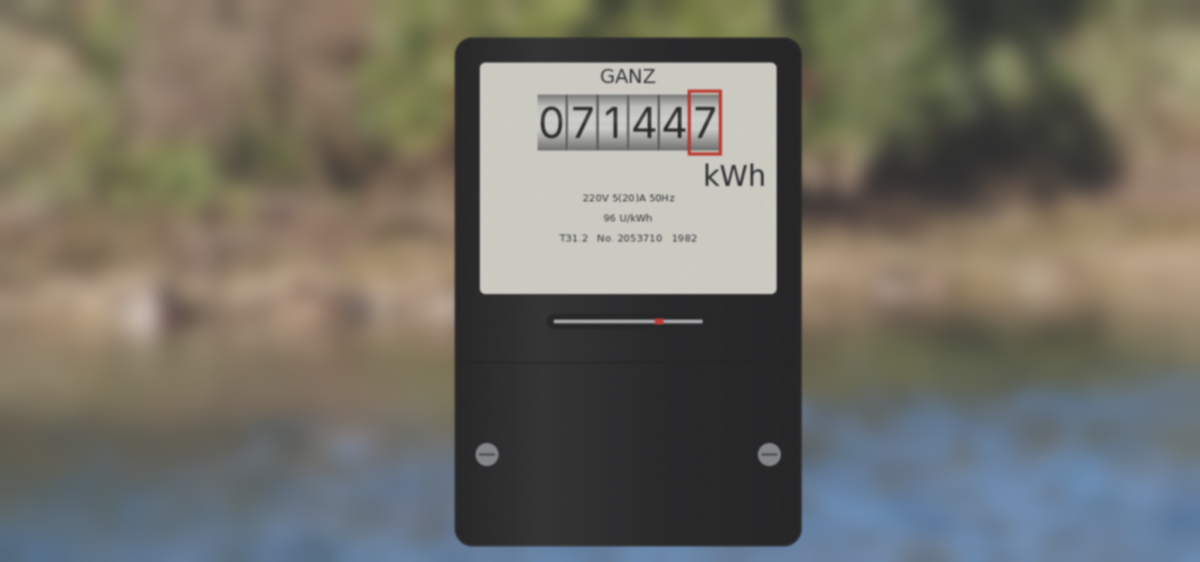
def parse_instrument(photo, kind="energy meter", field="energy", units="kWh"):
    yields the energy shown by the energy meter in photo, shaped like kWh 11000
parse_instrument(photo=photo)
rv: kWh 7144.7
